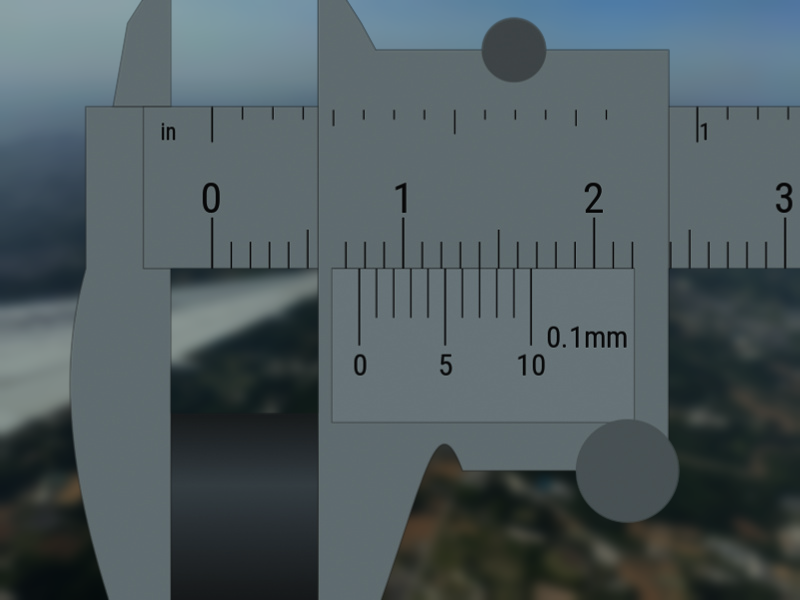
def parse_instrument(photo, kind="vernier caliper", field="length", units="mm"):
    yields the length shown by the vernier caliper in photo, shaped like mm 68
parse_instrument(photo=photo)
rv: mm 7.7
